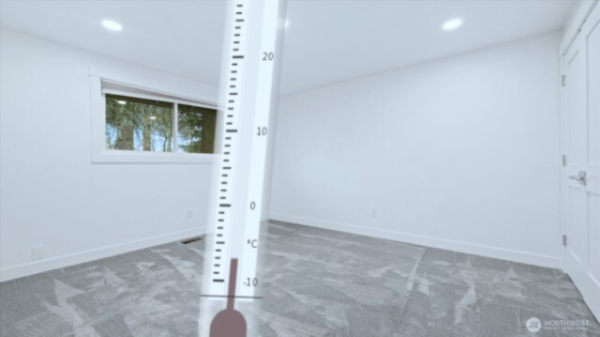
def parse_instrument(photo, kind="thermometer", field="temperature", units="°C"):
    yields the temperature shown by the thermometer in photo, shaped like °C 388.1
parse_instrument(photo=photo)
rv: °C -7
